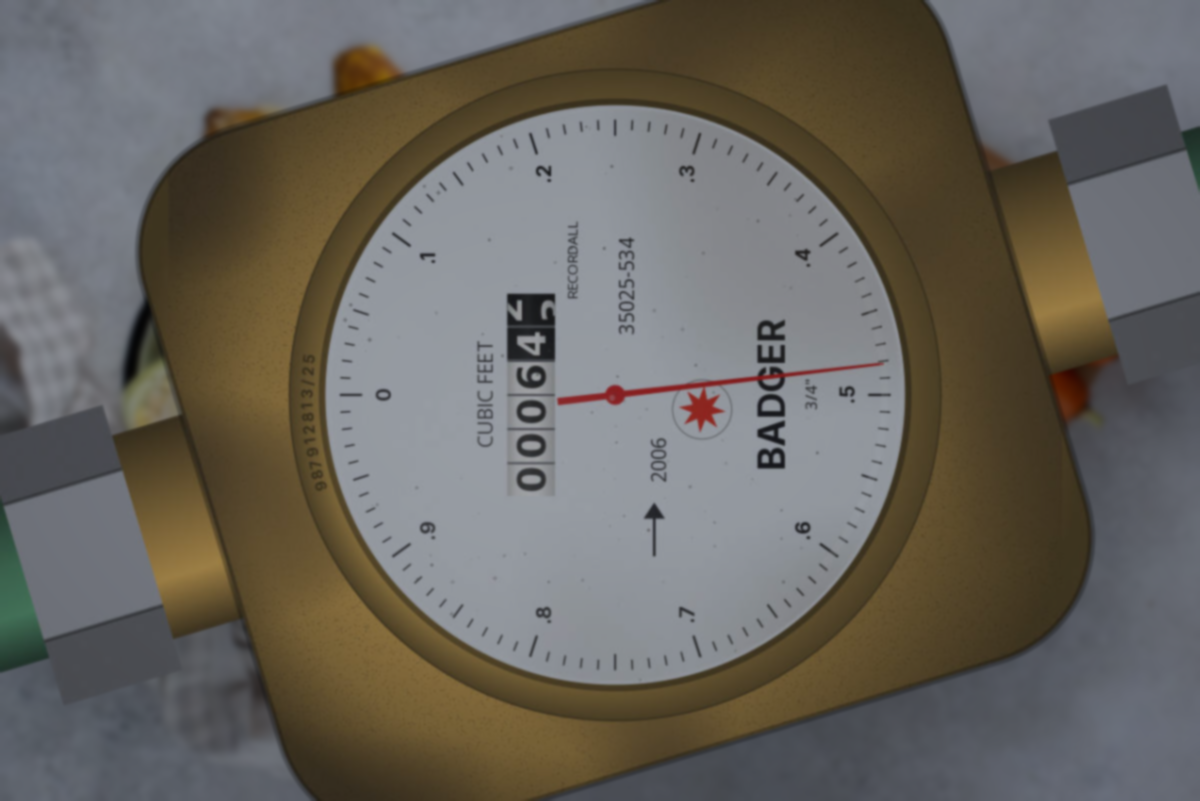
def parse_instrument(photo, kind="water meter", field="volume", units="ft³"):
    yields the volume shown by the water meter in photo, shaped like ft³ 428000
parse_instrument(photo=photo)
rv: ft³ 642.48
